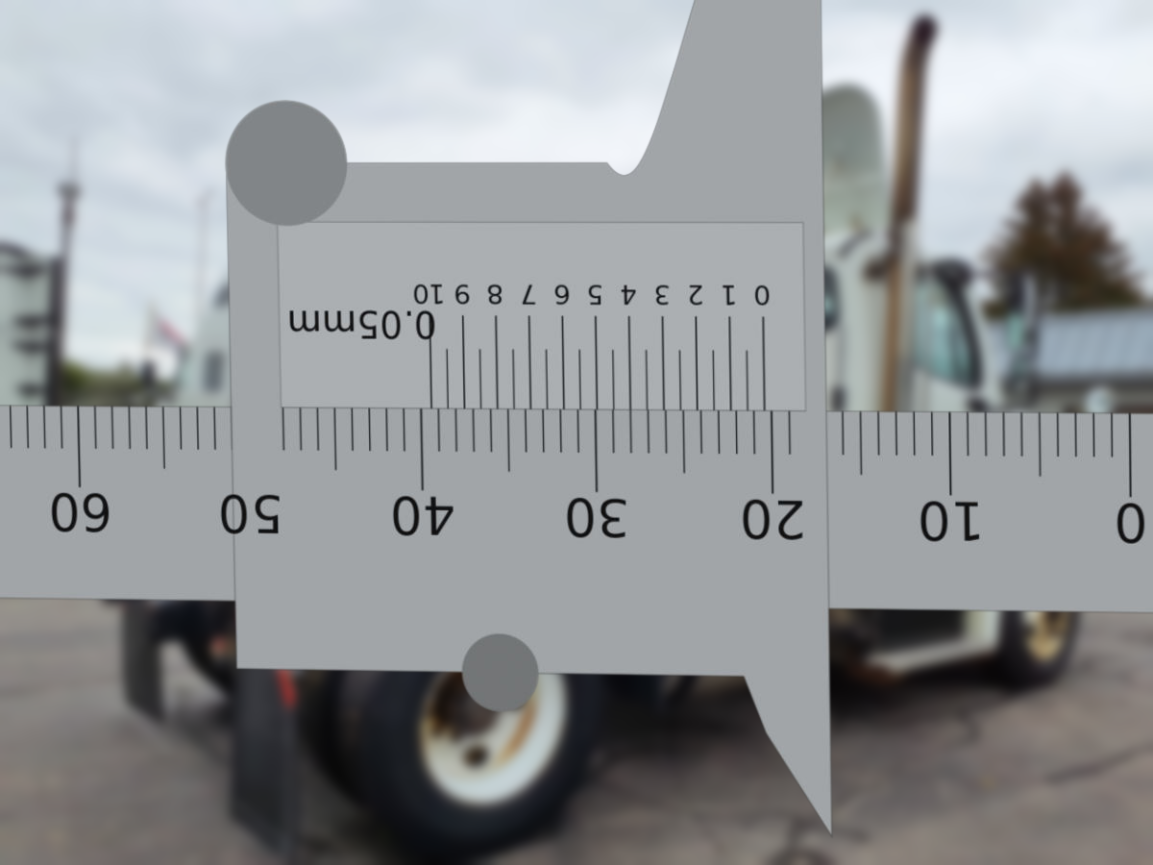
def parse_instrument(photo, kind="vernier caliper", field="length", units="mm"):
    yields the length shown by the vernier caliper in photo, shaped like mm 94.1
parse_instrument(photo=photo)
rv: mm 20.4
